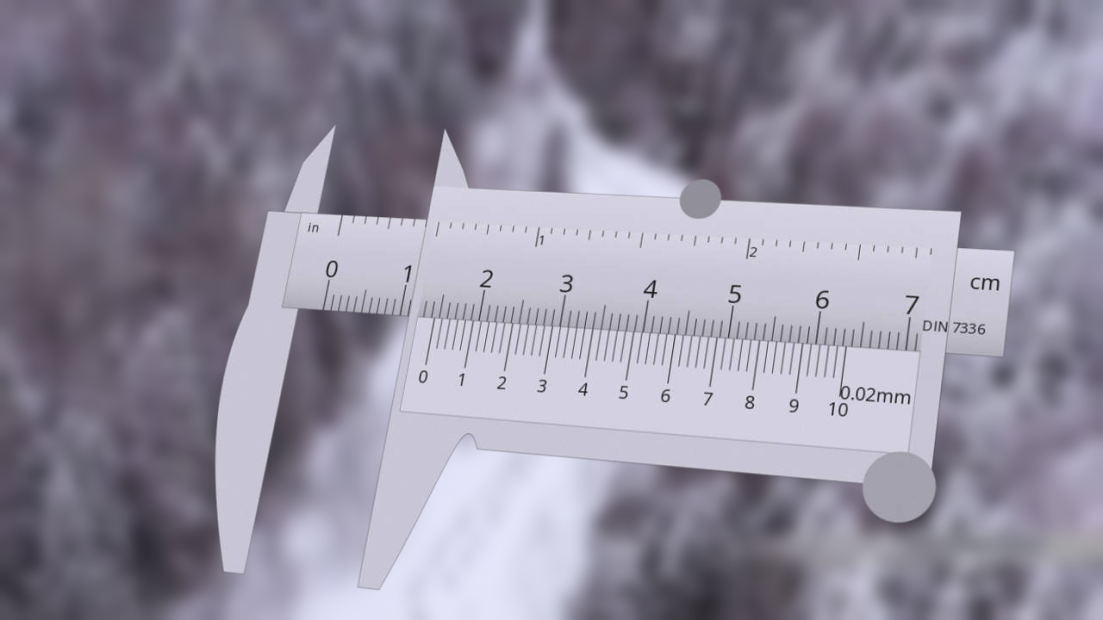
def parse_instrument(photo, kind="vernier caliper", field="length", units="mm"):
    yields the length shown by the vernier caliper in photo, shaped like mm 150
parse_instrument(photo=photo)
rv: mm 14.4
